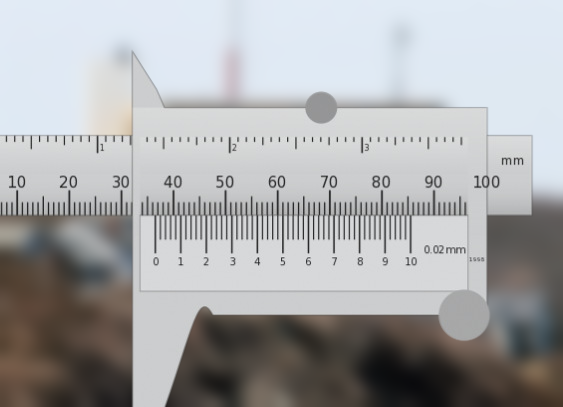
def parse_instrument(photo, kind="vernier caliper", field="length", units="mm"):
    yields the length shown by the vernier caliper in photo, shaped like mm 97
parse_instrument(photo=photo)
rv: mm 36.5
